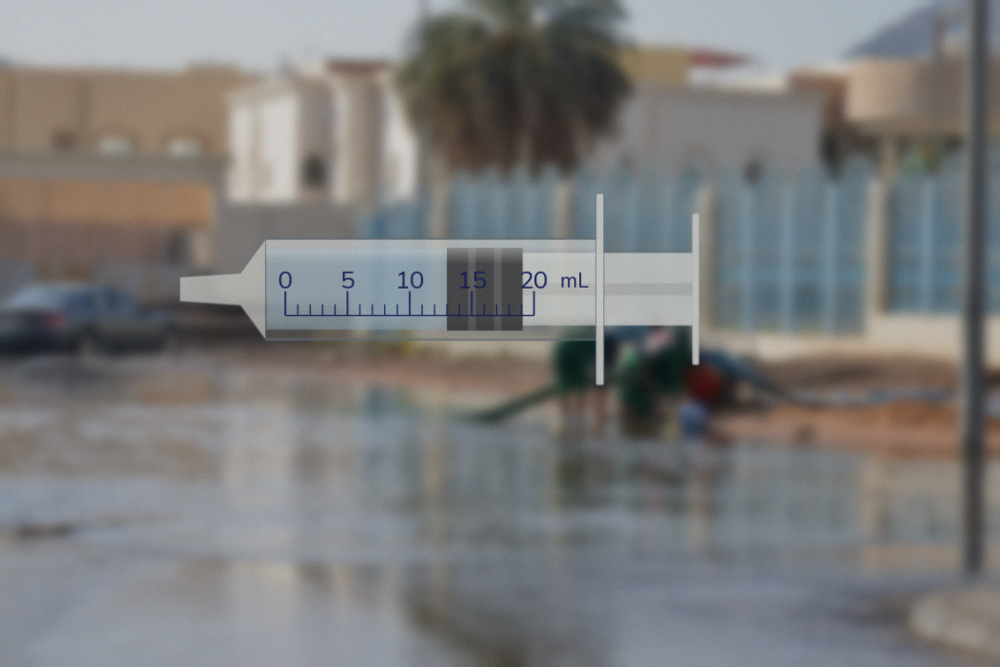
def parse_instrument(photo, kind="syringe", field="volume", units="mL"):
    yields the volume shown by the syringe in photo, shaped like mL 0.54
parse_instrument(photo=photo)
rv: mL 13
